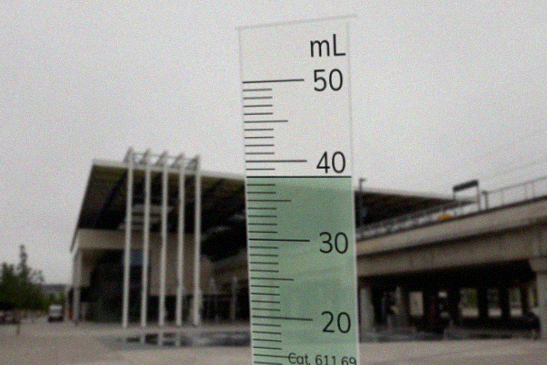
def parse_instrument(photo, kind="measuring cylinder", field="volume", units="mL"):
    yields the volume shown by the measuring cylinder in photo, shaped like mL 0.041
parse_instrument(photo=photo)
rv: mL 38
